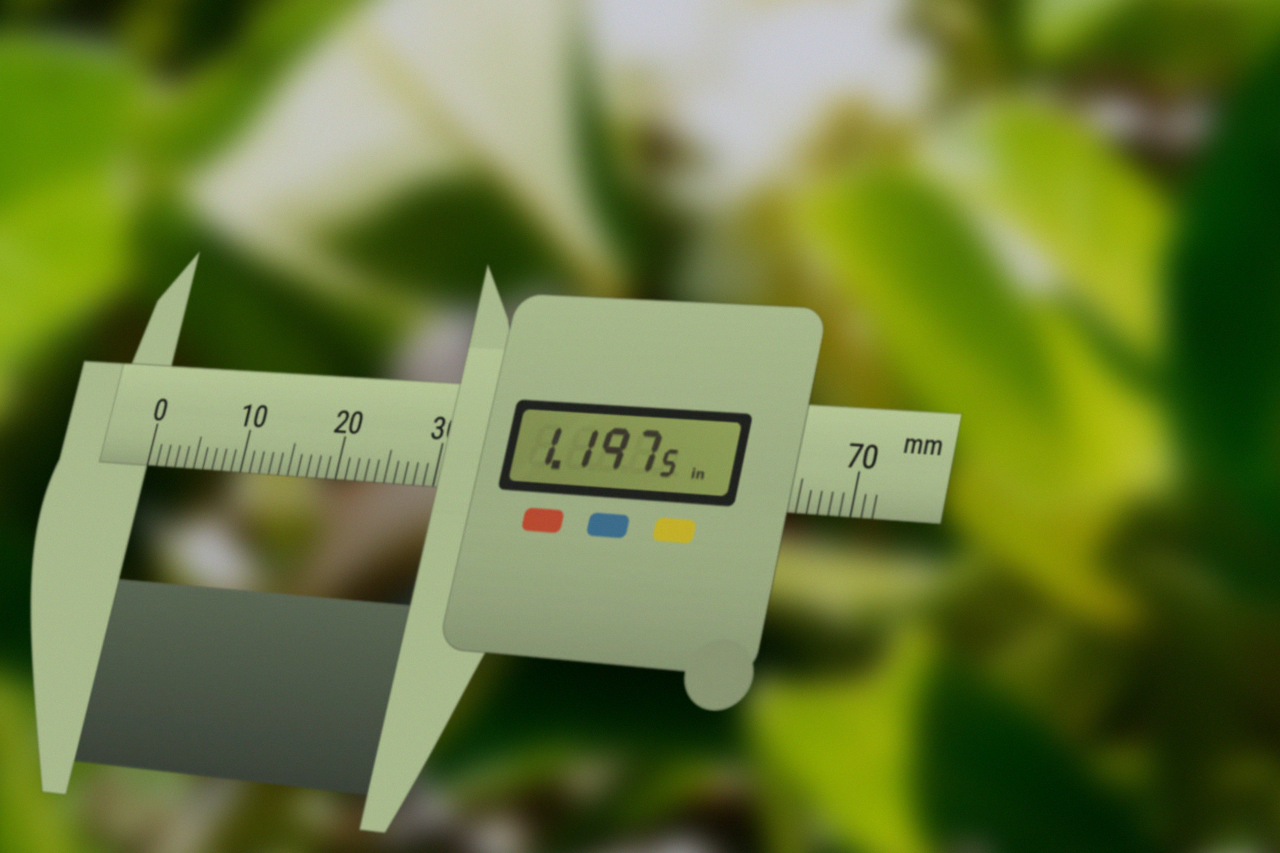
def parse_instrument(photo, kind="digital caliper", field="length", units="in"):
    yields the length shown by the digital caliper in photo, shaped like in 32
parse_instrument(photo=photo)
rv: in 1.1975
